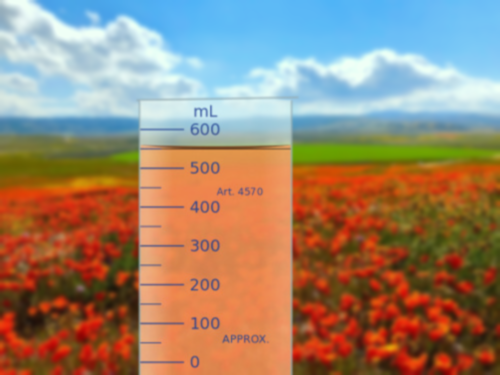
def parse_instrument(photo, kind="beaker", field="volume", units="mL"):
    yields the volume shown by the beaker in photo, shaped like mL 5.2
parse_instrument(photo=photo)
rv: mL 550
